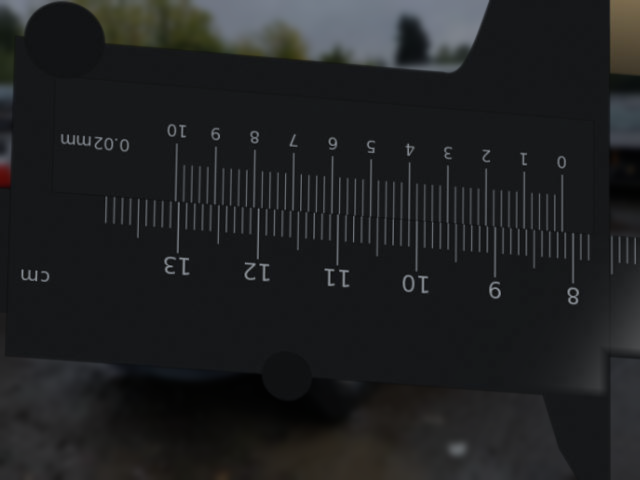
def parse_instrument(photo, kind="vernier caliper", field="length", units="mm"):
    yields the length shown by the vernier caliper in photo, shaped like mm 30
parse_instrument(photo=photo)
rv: mm 81.4
